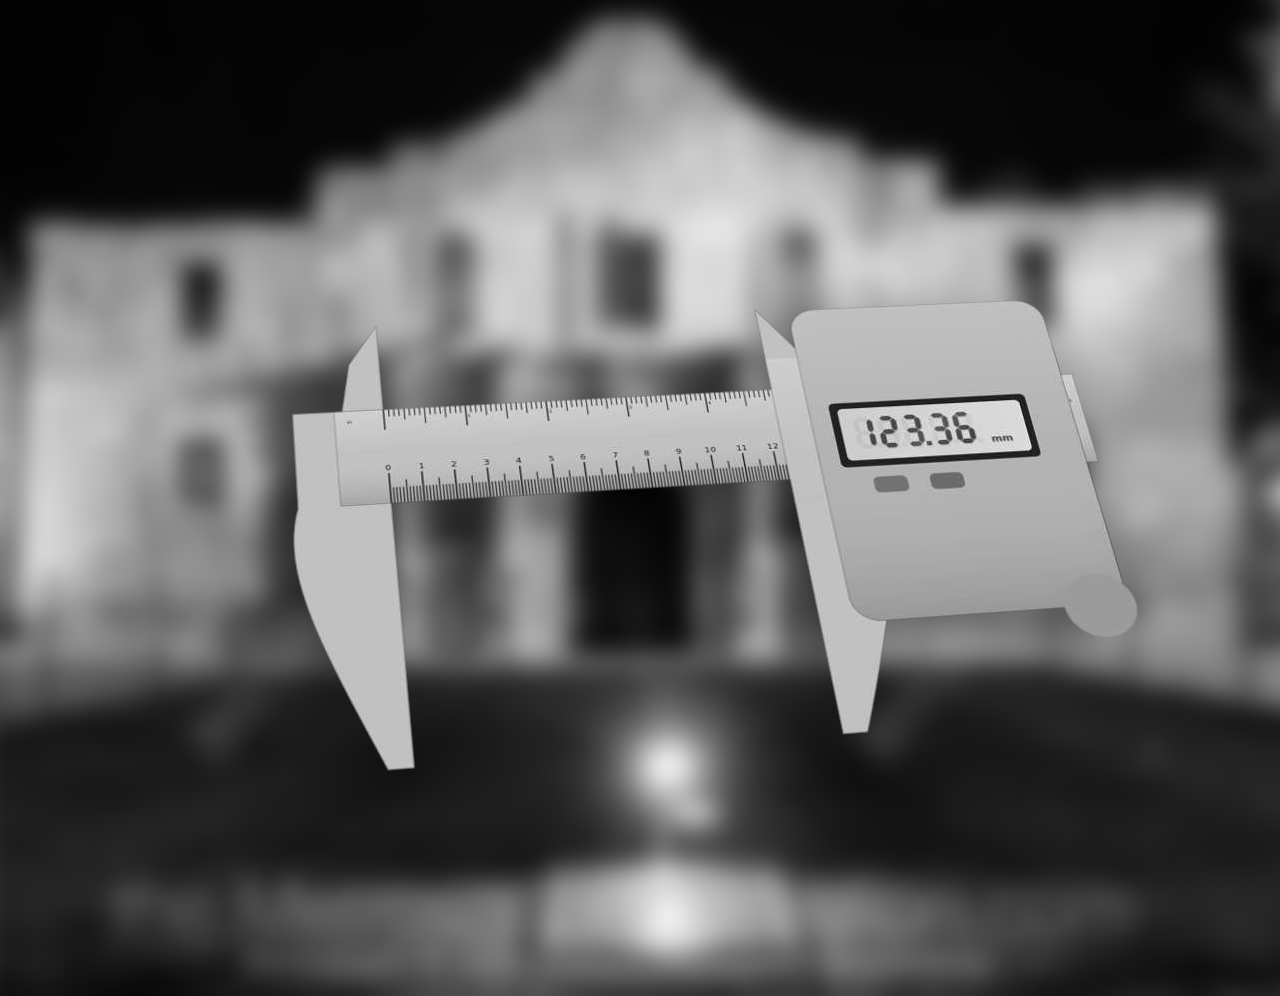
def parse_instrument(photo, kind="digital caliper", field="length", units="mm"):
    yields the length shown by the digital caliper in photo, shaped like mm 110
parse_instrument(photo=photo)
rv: mm 123.36
